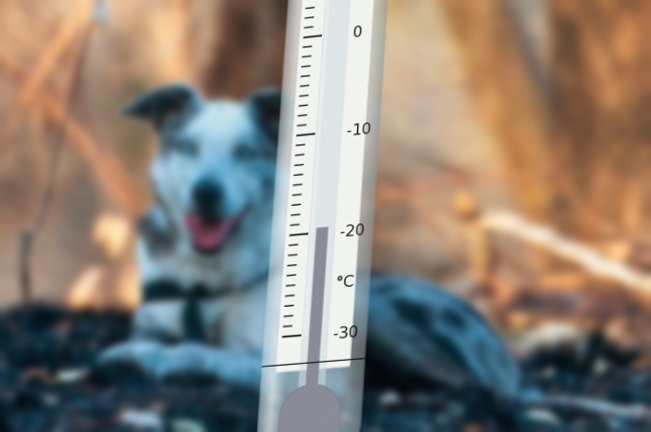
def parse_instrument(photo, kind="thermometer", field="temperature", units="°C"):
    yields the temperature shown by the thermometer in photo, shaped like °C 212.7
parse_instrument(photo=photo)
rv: °C -19.5
